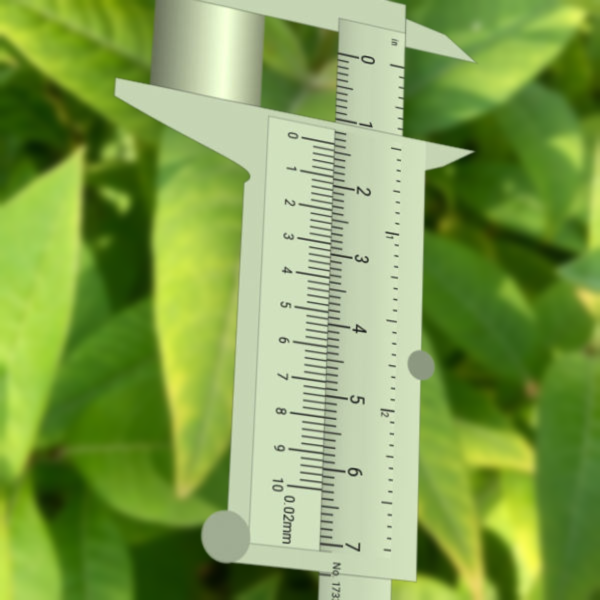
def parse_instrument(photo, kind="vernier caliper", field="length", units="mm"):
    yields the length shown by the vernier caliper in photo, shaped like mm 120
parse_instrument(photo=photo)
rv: mm 13.8
